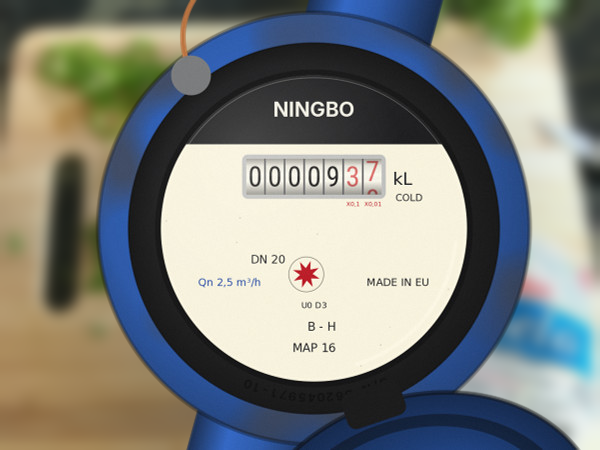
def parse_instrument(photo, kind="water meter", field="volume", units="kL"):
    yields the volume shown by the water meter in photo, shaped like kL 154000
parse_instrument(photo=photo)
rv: kL 9.37
